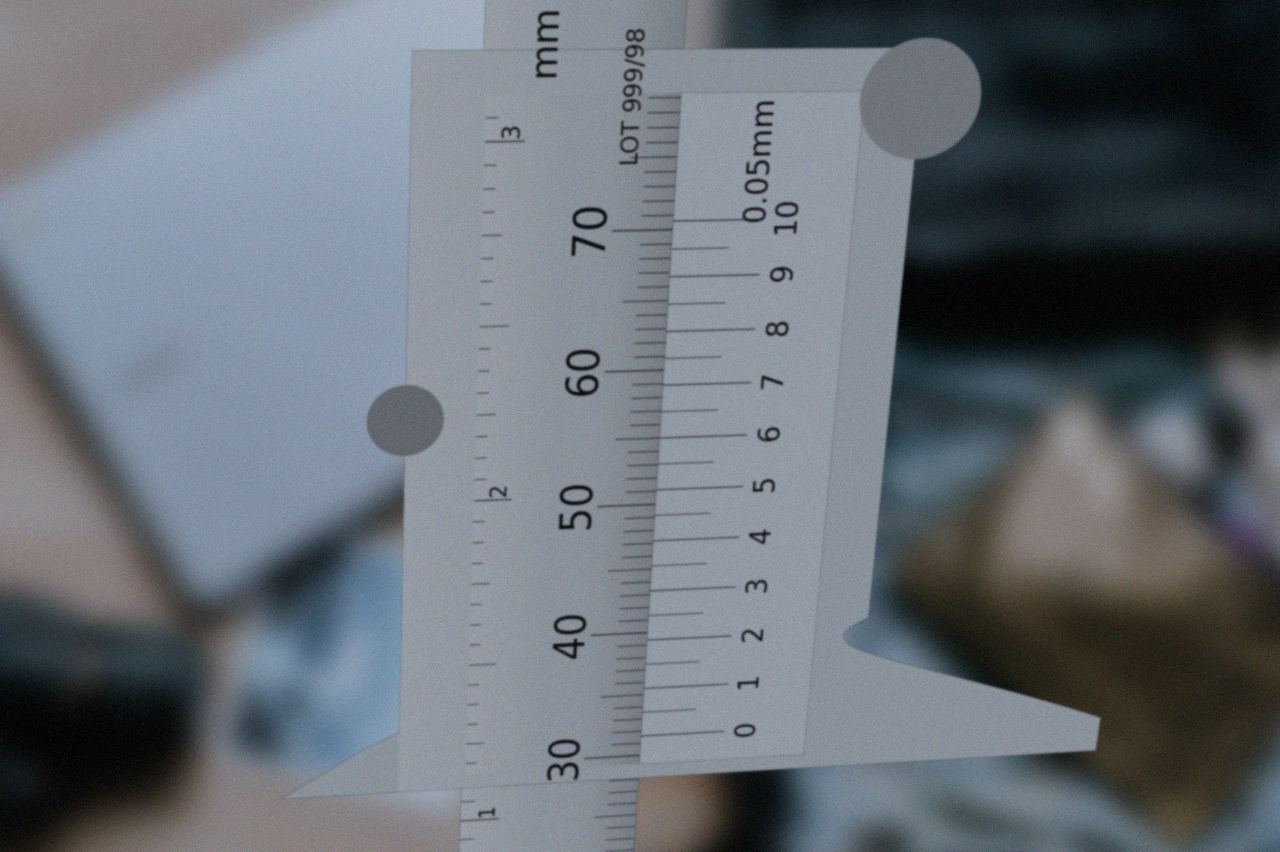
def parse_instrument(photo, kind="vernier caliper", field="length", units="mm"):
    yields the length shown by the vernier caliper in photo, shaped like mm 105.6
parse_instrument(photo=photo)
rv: mm 31.6
